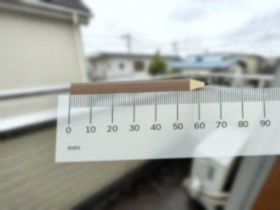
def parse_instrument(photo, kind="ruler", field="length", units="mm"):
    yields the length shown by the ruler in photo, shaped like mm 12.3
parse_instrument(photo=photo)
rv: mm 65
